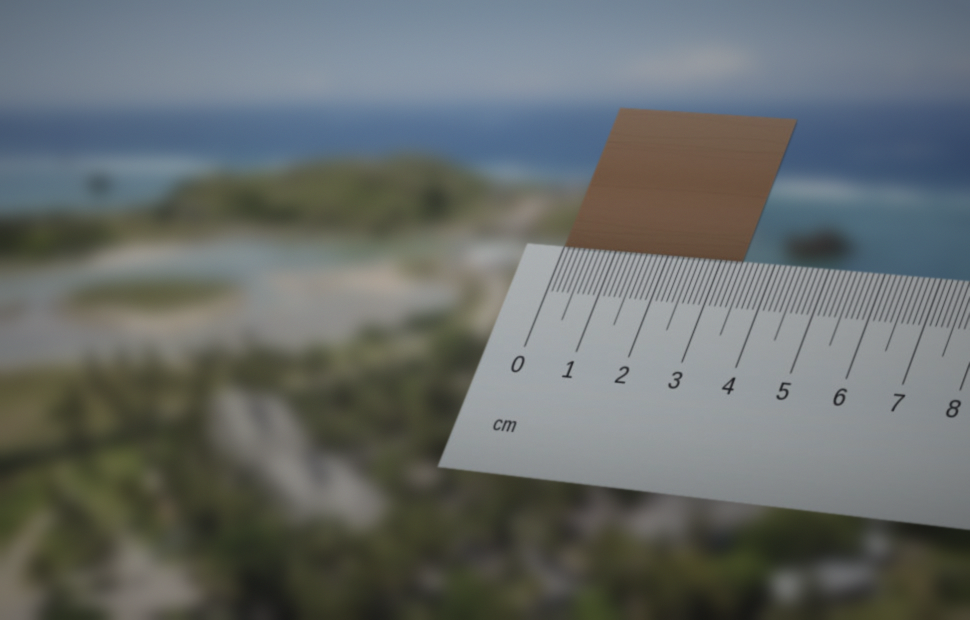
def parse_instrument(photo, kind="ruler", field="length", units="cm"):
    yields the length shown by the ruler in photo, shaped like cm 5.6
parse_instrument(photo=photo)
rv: cm 3.4
